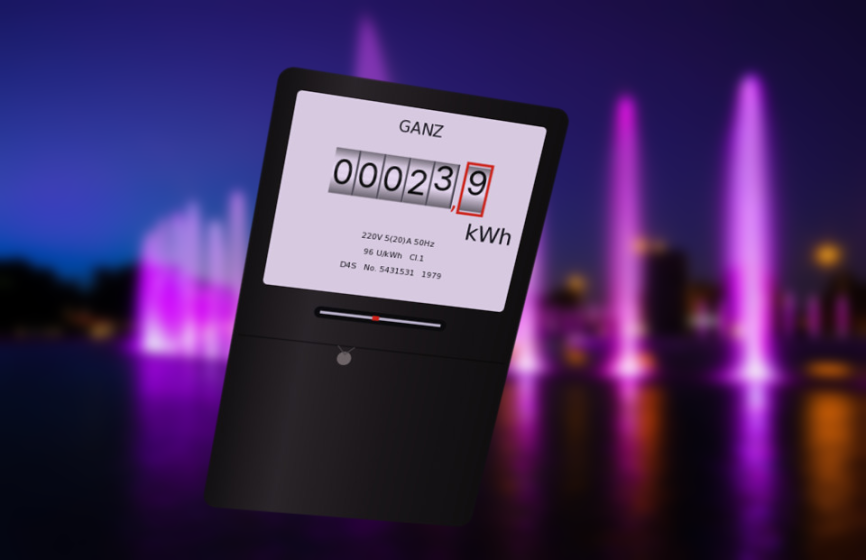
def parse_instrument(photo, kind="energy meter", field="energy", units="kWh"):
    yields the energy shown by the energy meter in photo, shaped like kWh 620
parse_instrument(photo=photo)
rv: kWh 23.9
